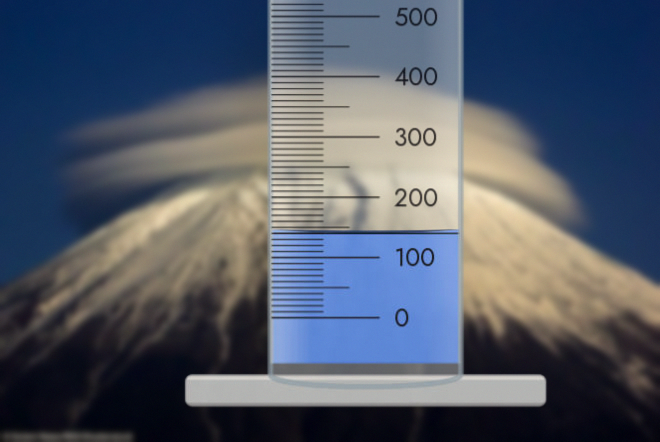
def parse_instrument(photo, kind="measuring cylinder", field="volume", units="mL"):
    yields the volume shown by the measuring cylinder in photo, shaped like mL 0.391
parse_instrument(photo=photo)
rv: mL 140
